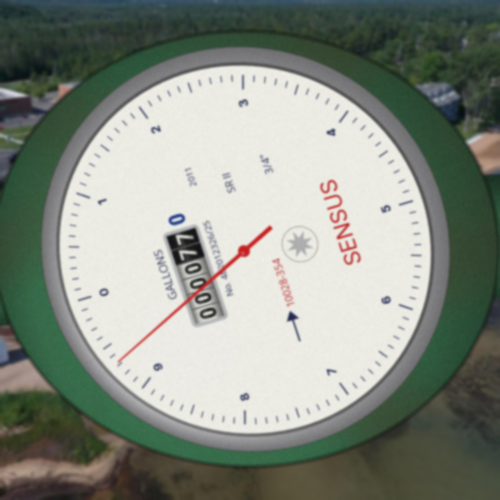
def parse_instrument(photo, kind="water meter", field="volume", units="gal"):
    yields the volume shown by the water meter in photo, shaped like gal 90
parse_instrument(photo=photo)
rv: gal 769.3
